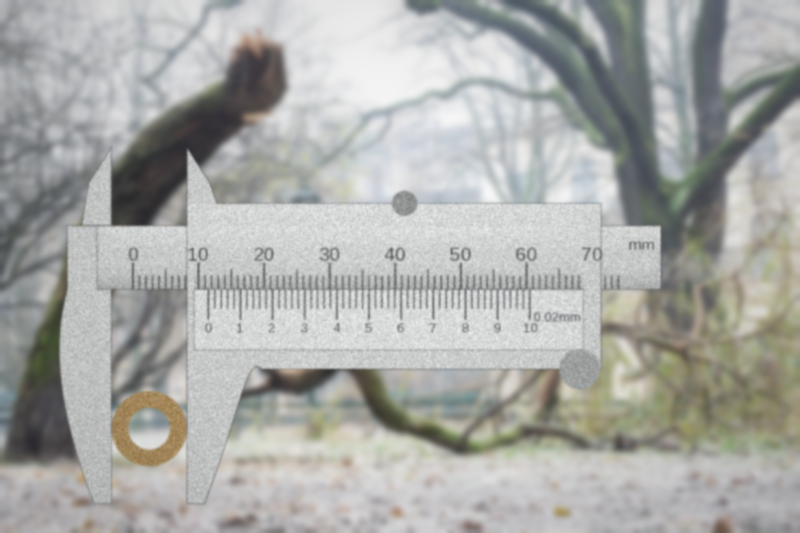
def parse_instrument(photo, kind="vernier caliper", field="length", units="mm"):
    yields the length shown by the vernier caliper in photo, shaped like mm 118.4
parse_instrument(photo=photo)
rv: mm 11.5
